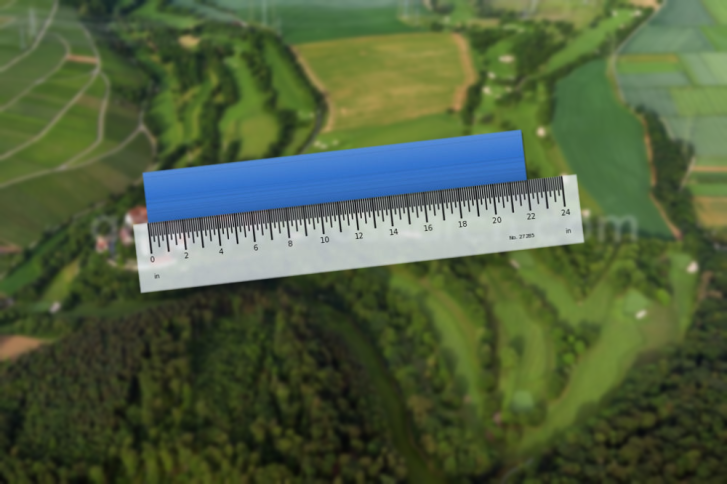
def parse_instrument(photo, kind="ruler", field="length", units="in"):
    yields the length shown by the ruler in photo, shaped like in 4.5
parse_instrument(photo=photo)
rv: in 22
